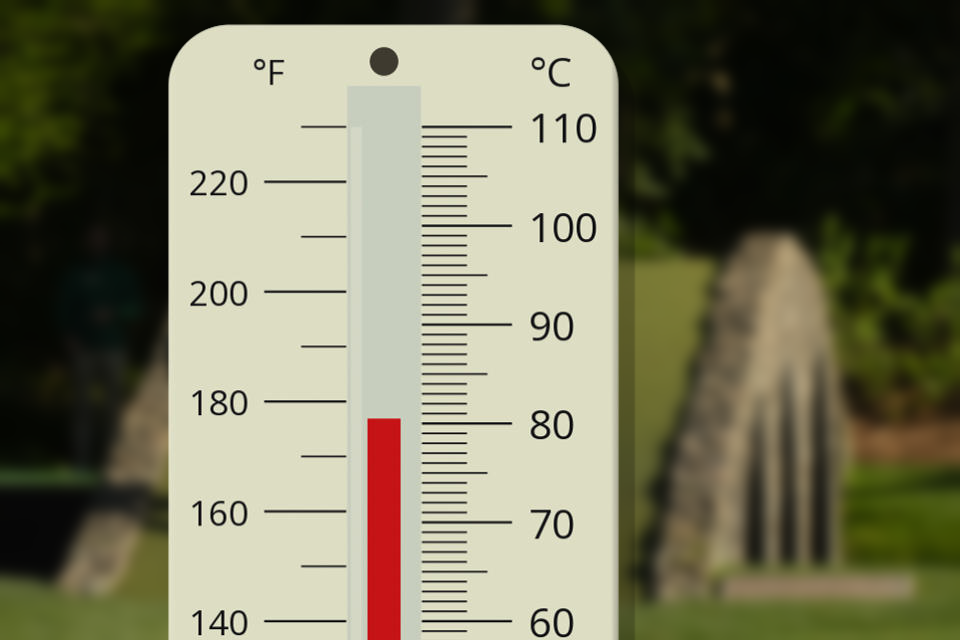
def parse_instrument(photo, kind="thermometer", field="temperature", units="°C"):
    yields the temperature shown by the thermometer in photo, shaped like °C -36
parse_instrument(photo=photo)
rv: °C 80.5
